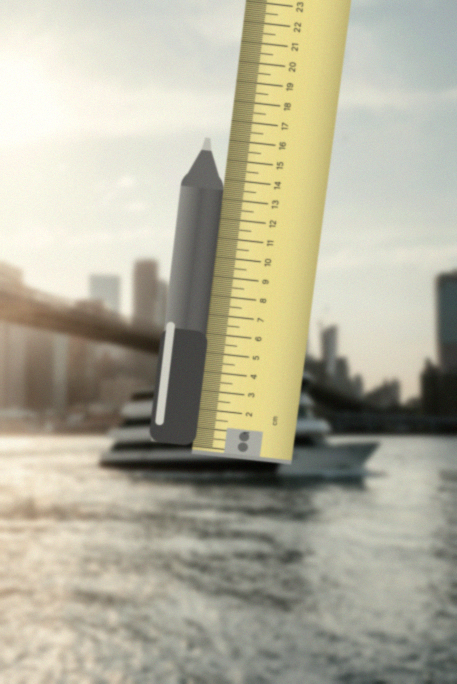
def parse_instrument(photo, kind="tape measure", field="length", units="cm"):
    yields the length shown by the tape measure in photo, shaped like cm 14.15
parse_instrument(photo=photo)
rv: cm 16
